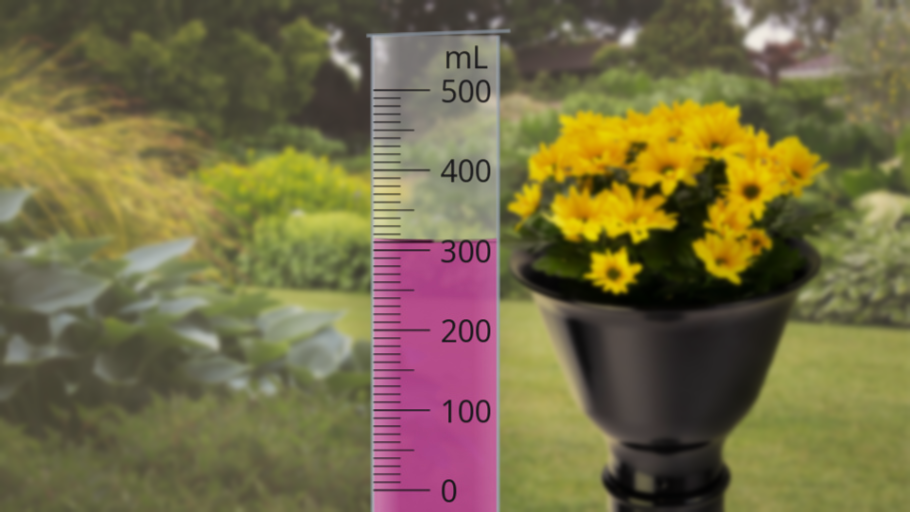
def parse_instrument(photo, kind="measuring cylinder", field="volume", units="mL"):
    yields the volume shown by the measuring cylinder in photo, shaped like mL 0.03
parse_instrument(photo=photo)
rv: mL 310
